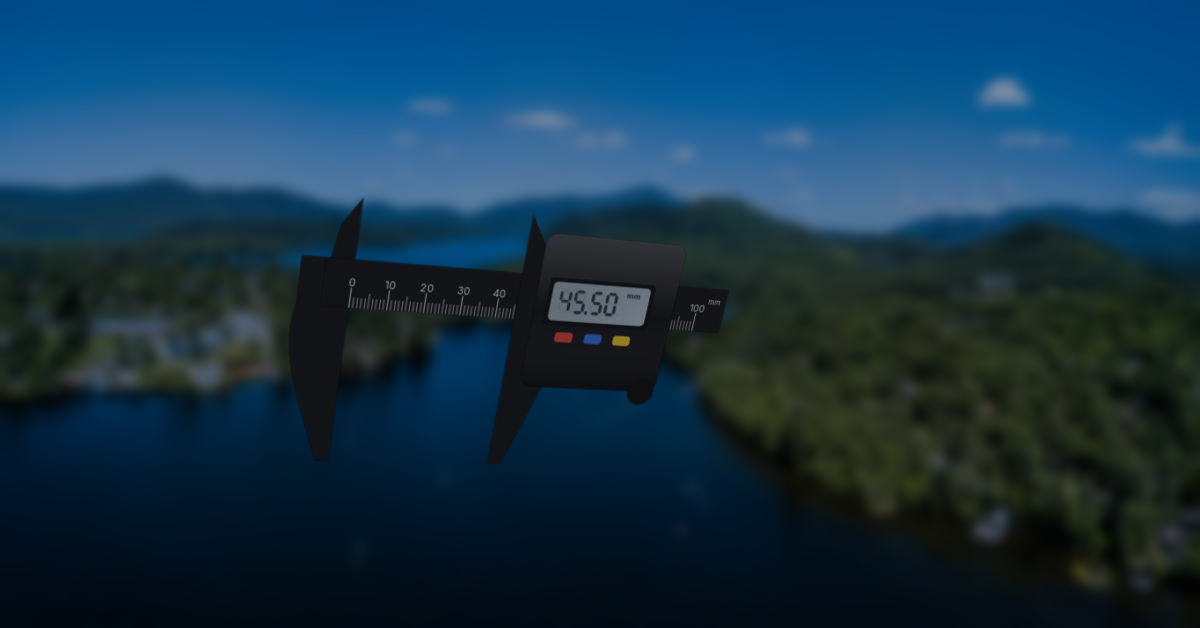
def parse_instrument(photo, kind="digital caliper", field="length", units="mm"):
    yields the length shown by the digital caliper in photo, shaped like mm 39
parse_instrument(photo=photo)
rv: mm 45.50
